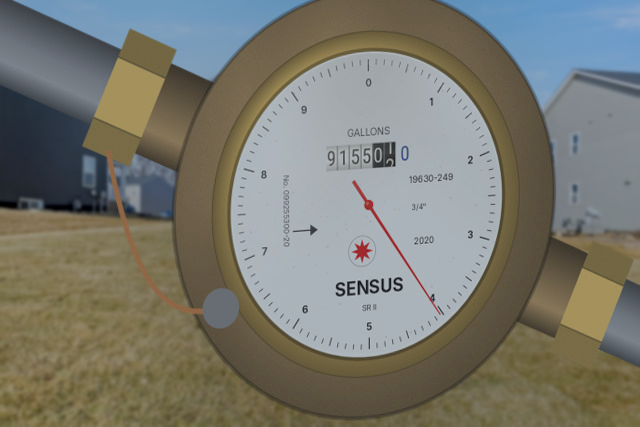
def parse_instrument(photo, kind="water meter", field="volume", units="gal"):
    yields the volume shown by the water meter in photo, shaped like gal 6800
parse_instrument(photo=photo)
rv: gal 9155014.0
